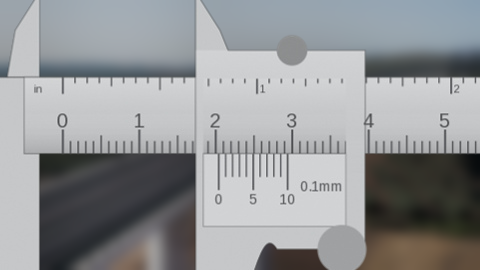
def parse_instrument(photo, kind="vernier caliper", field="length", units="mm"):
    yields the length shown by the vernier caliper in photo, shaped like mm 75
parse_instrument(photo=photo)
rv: mm 20.4
